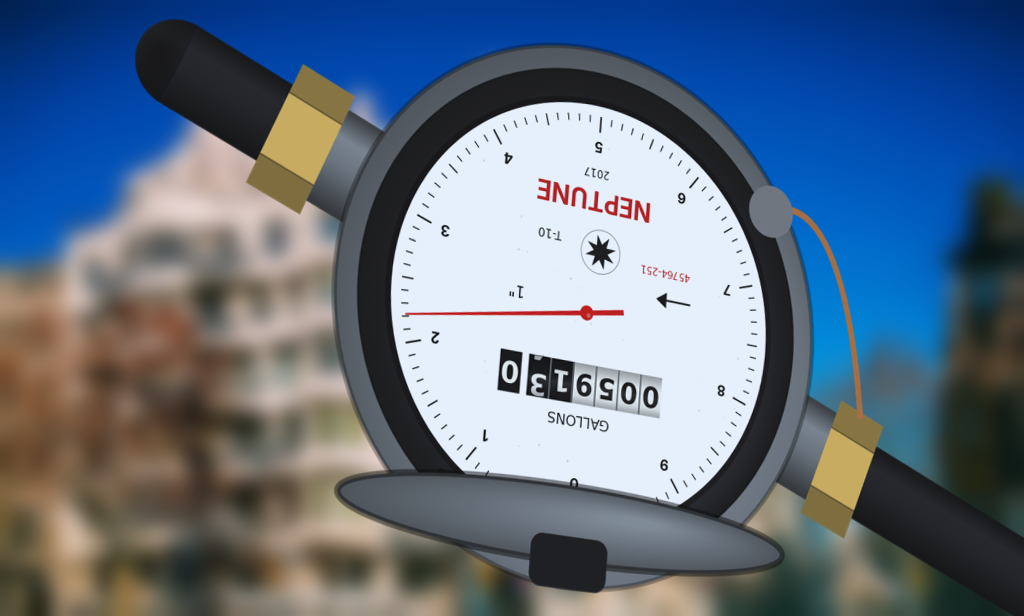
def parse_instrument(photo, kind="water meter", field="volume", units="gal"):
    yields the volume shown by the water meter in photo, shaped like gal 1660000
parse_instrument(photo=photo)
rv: gal 59132.2
